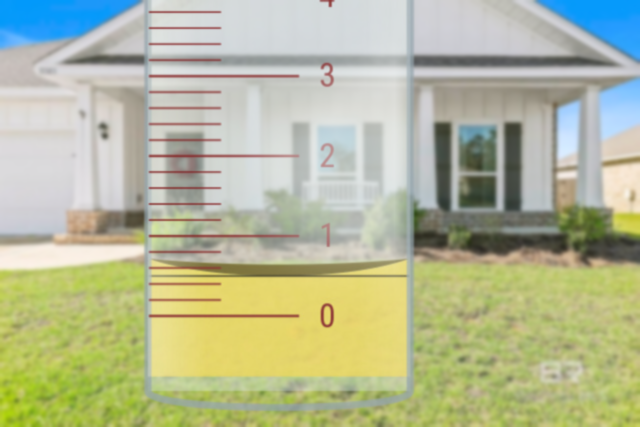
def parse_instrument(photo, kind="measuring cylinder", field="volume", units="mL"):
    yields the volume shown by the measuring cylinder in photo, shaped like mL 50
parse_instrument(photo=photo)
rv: mL 0.5
